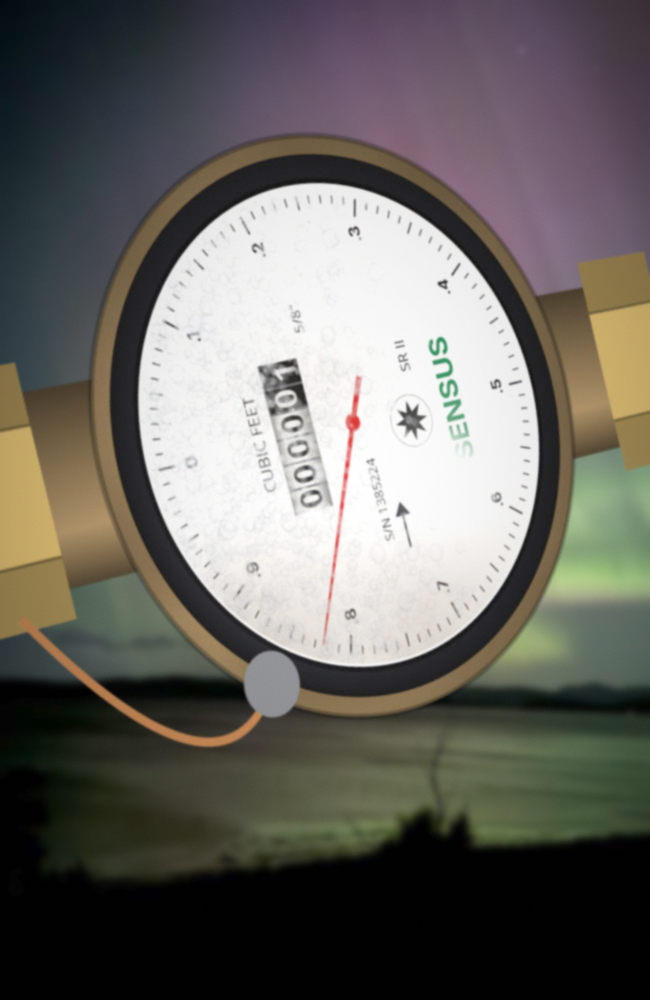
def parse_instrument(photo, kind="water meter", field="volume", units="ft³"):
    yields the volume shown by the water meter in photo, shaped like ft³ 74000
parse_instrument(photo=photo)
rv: ft³ 0.82
